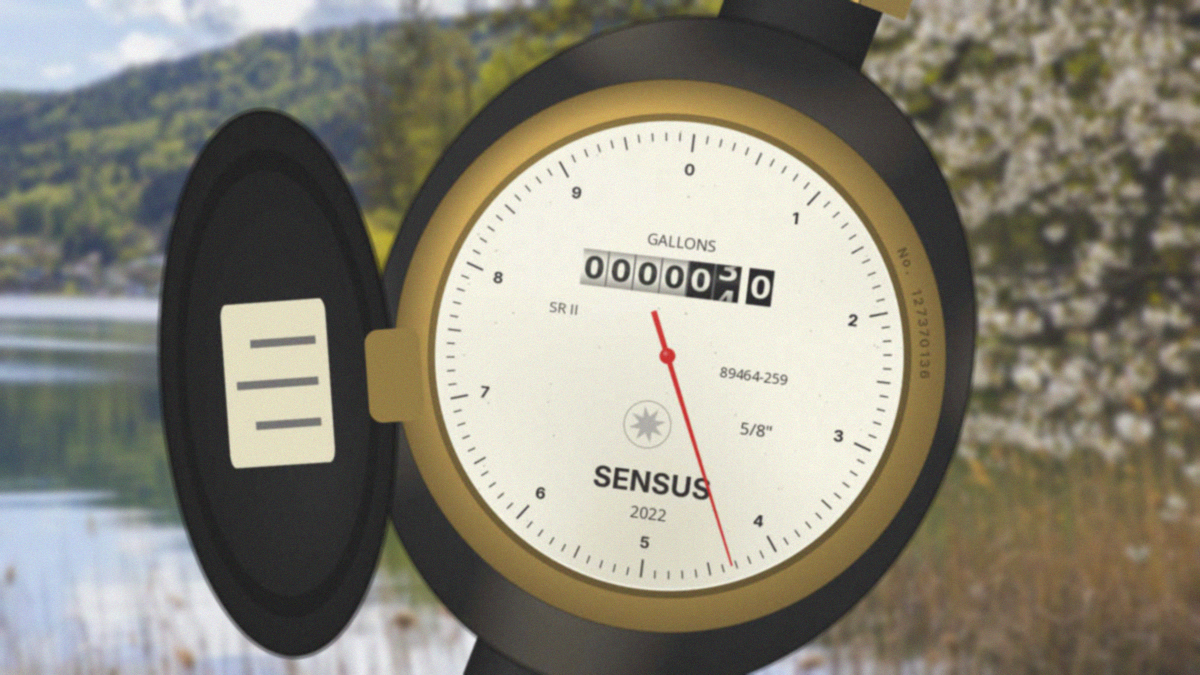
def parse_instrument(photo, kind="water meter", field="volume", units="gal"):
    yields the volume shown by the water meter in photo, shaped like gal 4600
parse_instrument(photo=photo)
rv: gal 34.3
